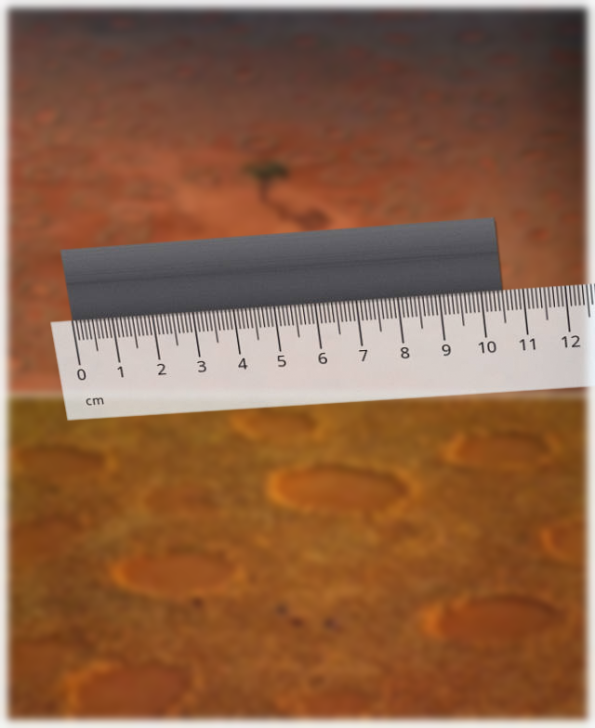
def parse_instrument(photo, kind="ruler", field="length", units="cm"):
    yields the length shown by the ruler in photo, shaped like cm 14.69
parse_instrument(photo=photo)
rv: cm 10.5
